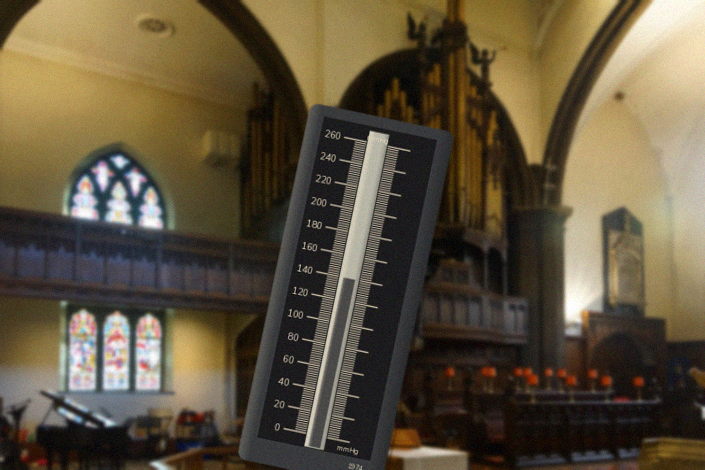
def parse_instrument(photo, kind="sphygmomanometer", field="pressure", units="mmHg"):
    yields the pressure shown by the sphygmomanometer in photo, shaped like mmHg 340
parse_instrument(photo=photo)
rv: mmHg 140
